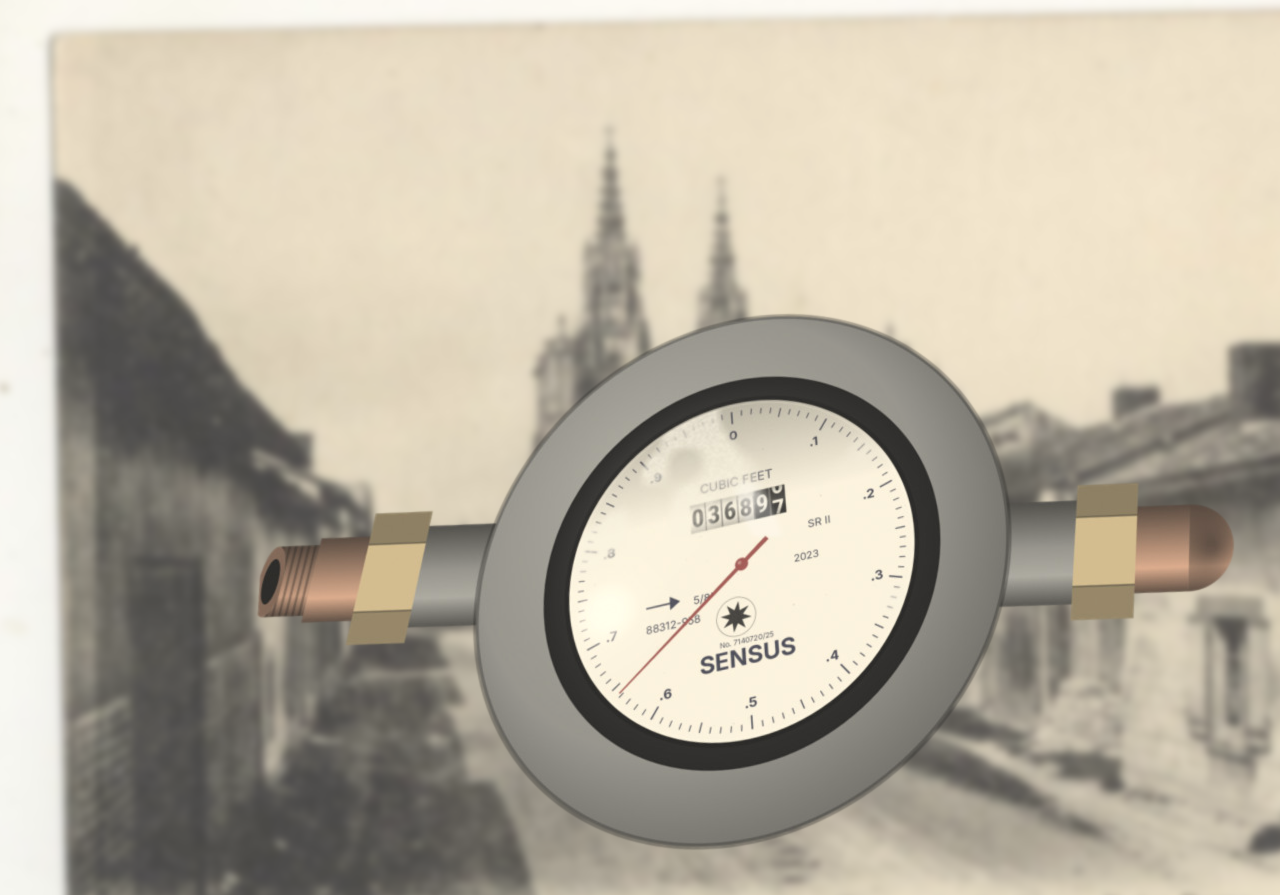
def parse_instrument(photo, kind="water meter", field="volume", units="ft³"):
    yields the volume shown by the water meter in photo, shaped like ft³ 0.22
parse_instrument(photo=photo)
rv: ft³ 36896.64
